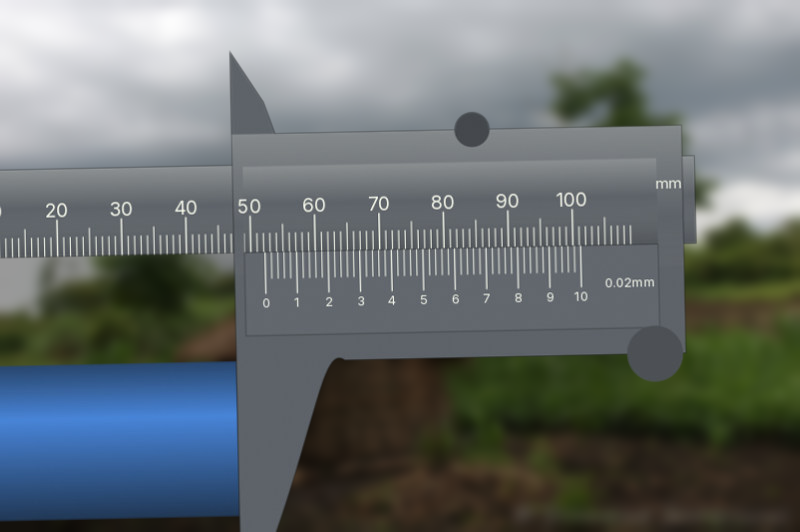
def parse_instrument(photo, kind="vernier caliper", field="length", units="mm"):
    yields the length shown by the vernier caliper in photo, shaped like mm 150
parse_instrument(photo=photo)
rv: mm 52.2
